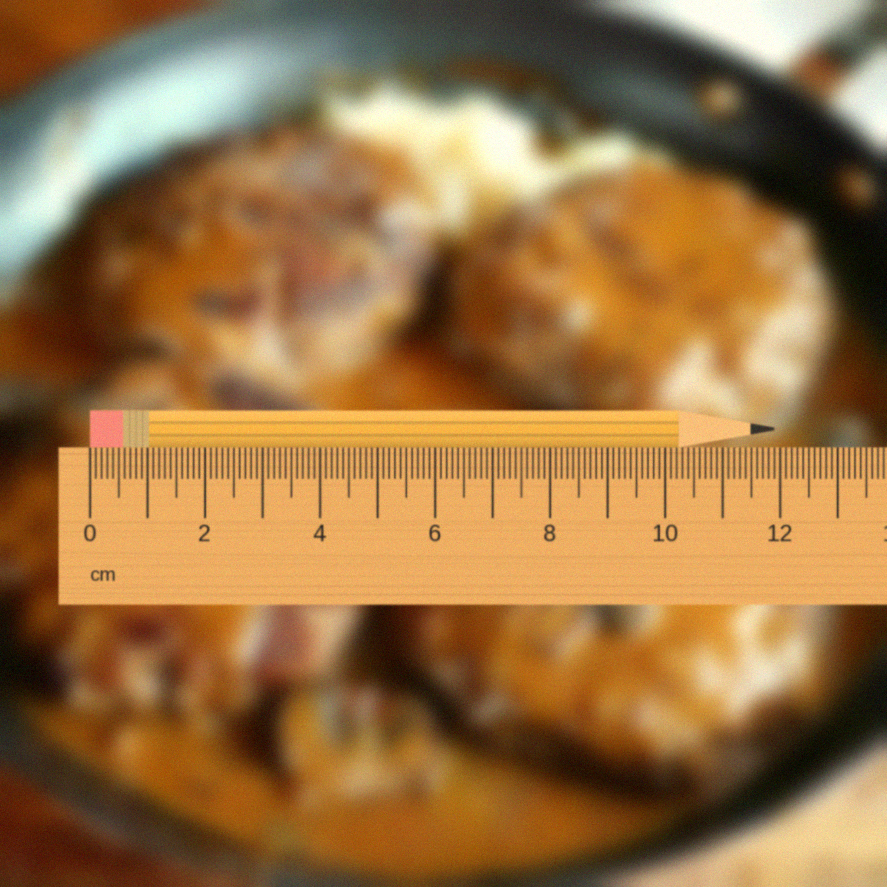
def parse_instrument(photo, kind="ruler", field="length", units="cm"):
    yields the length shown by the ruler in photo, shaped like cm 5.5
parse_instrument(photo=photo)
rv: cm 11.9
